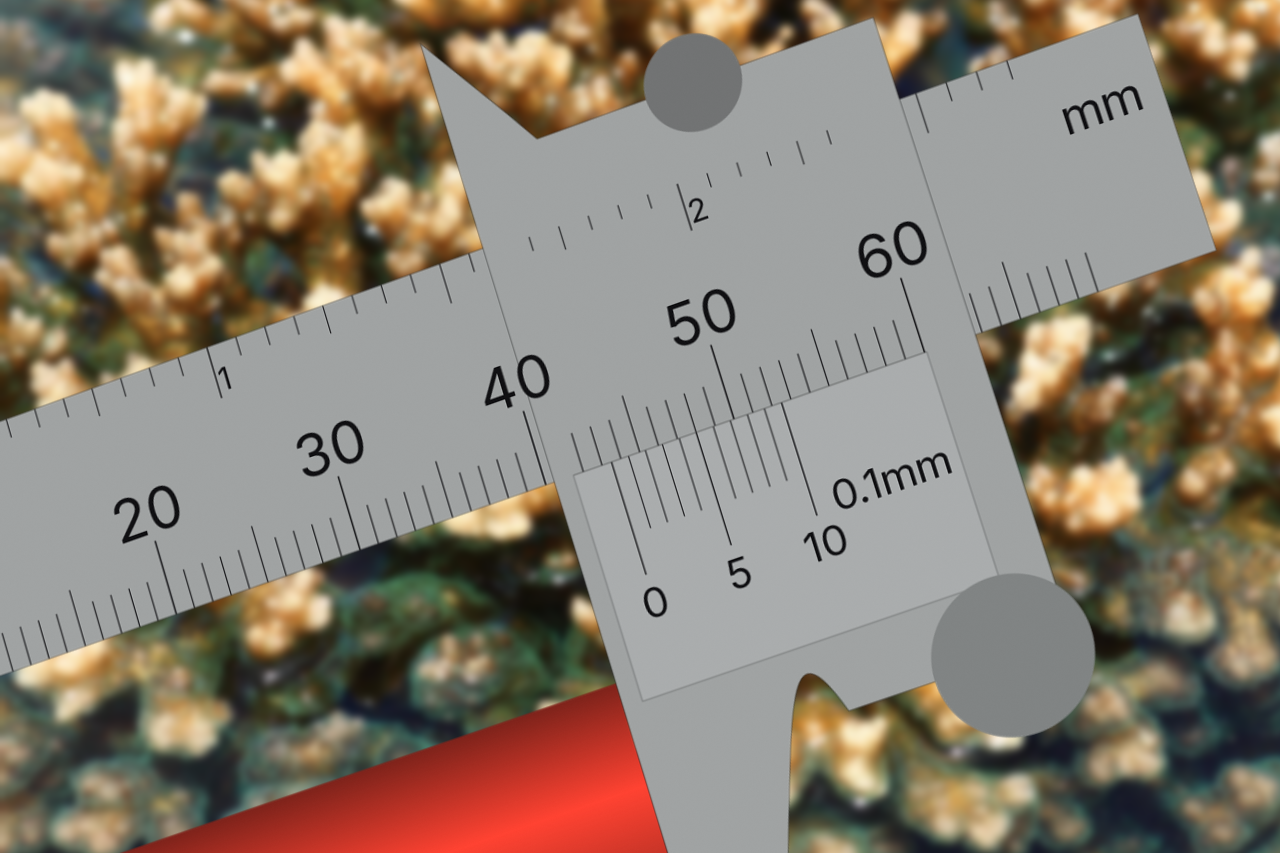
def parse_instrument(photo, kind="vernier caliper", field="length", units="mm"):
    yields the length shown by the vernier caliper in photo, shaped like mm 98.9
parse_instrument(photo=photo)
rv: mm 43.5
